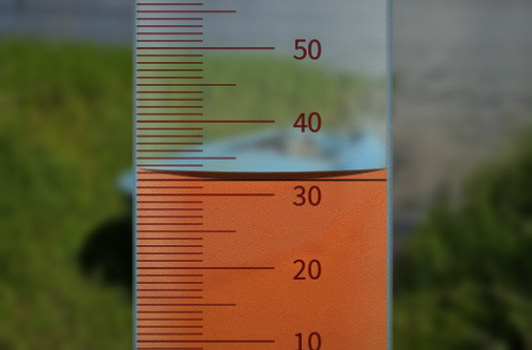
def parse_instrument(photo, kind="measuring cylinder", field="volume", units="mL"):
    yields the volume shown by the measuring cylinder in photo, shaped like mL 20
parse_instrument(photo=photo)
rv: mL 32
